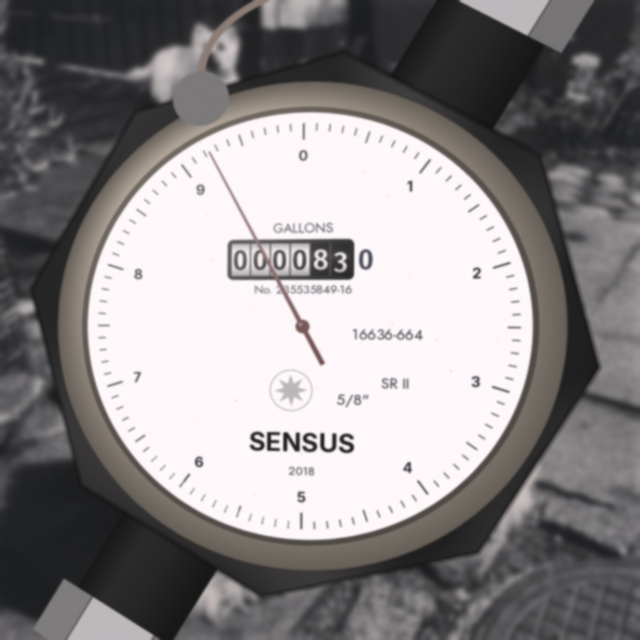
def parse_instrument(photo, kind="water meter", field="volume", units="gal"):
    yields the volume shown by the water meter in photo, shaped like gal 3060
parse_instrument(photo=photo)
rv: gal 829.2
